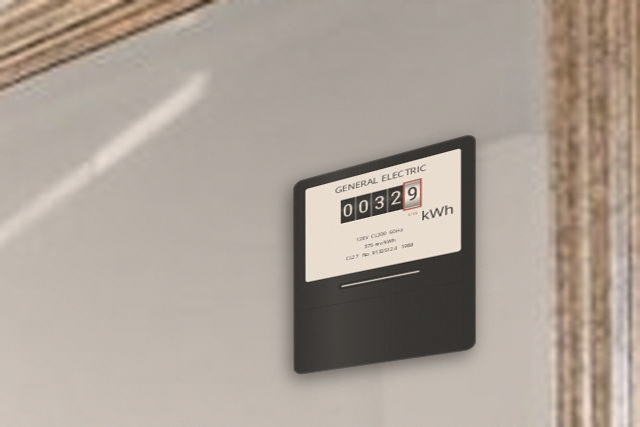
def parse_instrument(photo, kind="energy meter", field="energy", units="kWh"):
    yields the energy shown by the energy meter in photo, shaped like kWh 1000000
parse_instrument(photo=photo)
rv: kWh 32.9
